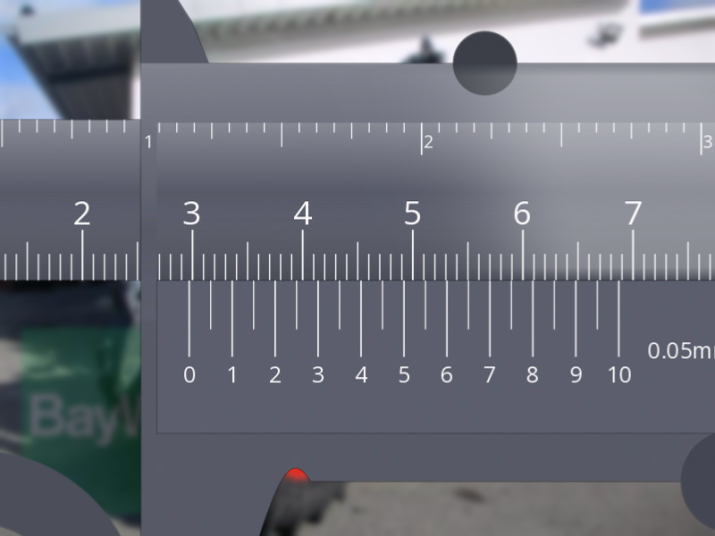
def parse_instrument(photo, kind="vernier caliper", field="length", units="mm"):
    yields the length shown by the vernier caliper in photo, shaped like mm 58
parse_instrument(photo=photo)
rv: mm 29.7
